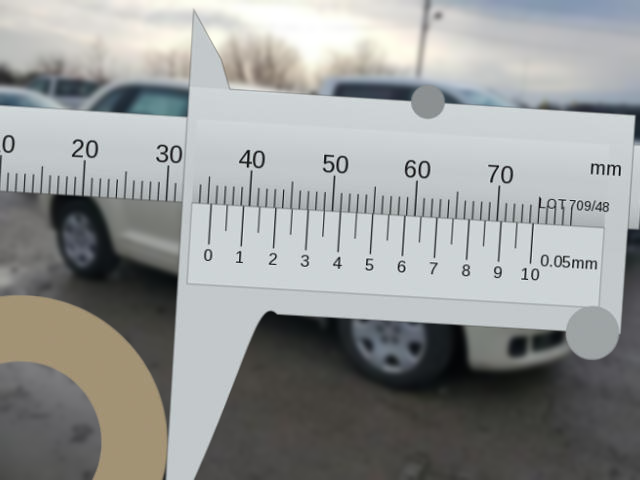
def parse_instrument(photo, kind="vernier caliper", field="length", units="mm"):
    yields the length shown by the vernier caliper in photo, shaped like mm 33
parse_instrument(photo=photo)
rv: mm 35.4
